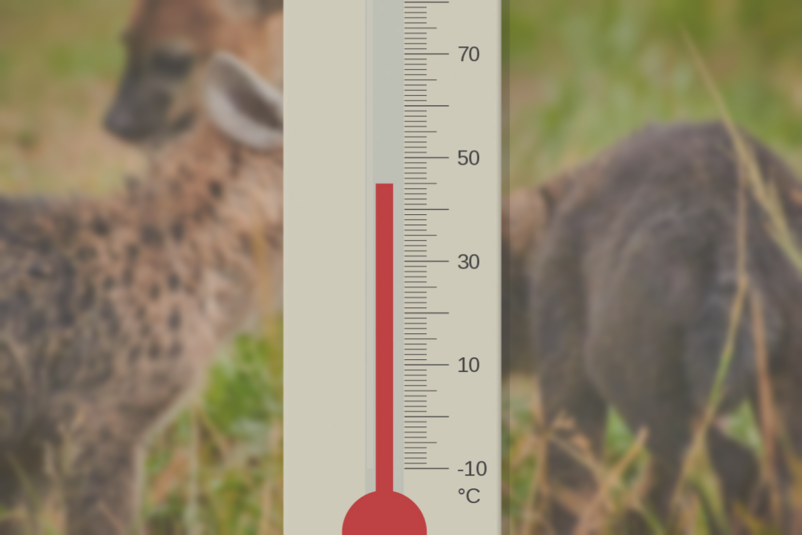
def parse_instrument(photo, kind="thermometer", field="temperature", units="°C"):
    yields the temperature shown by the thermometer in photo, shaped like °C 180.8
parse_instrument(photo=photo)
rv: °C 45
